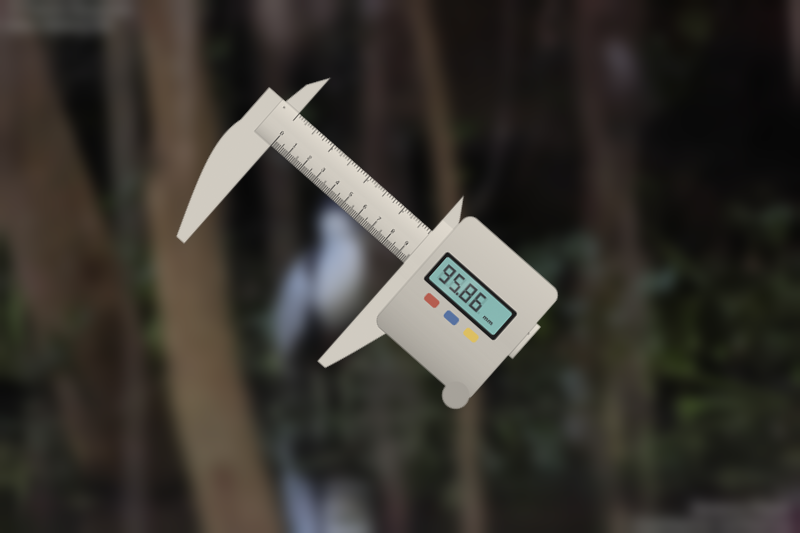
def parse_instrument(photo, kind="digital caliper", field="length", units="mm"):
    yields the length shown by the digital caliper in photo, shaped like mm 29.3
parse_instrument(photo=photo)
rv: mm 95.86
